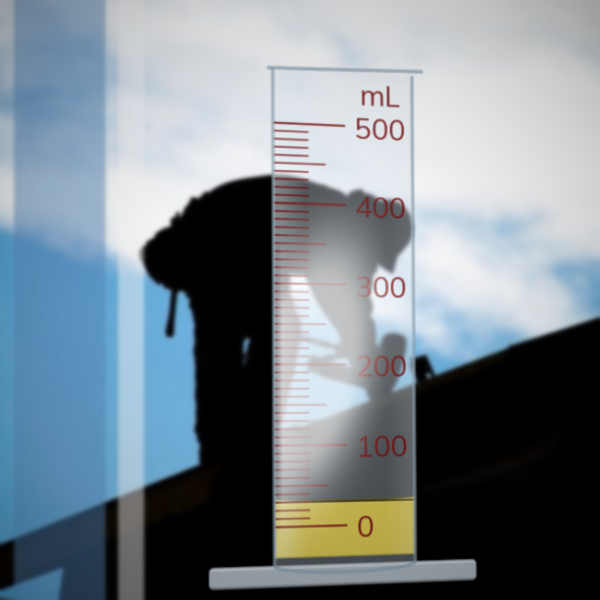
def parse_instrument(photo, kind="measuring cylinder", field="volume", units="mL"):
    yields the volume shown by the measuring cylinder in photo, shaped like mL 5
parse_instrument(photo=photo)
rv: mL 30
